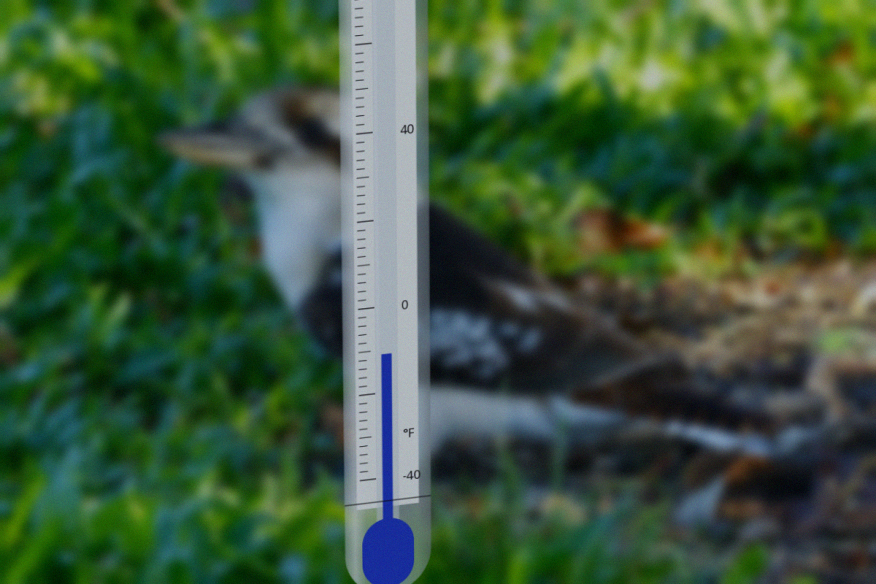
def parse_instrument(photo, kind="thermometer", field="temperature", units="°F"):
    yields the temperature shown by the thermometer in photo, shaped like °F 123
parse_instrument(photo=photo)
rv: °F -11
